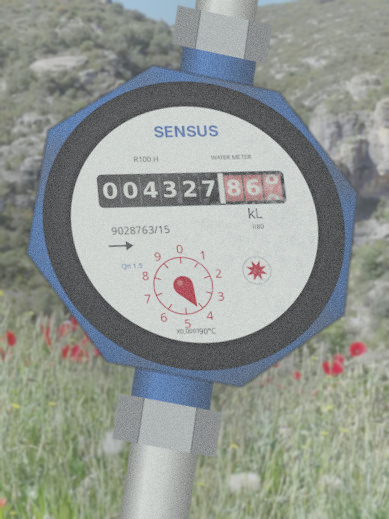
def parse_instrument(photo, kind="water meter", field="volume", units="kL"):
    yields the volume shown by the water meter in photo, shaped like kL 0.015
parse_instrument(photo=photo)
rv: kL 4327.8684
